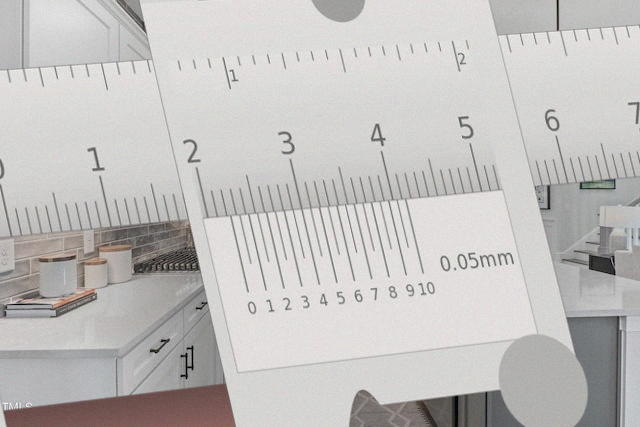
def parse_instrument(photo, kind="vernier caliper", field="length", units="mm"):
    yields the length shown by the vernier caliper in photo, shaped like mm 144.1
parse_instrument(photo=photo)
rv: mm 22.4
